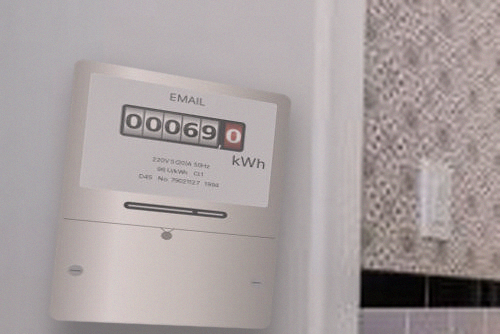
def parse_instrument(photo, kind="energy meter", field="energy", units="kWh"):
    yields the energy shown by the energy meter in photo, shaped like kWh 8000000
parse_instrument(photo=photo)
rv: kWh 69.0
